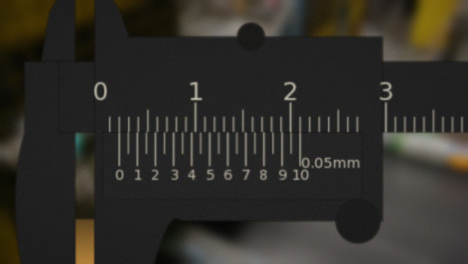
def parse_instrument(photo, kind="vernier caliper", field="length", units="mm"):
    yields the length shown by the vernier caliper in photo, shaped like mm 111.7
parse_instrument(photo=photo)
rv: mm 2.0
